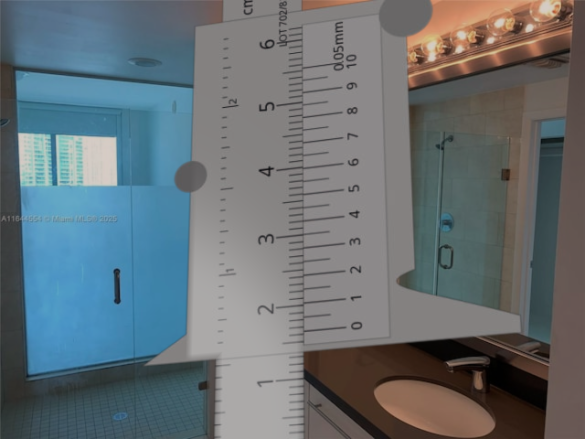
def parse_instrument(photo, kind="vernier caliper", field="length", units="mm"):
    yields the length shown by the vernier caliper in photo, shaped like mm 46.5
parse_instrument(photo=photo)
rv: mm 16.4
